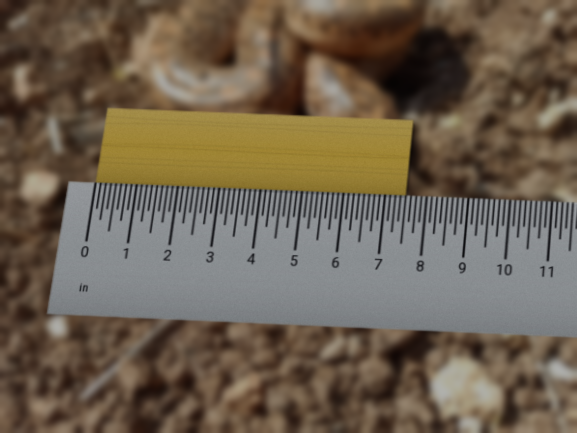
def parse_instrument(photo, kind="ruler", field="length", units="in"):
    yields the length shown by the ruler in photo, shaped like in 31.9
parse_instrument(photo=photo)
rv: in 7.5
